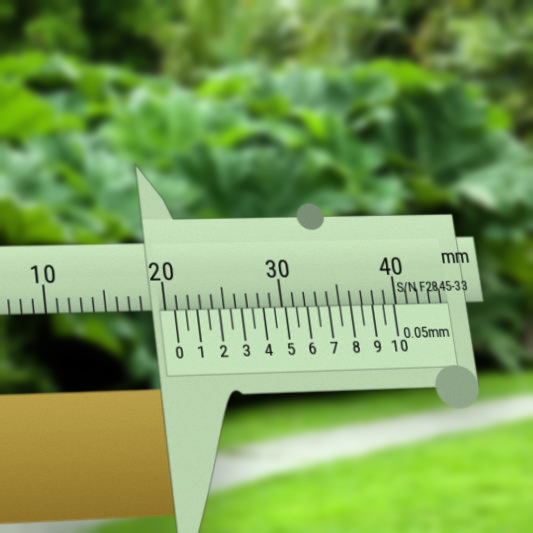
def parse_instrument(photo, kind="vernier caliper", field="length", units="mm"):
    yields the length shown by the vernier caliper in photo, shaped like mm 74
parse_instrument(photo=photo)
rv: mm 20.8
